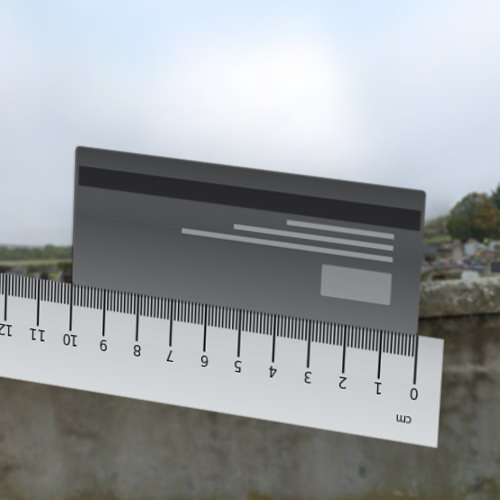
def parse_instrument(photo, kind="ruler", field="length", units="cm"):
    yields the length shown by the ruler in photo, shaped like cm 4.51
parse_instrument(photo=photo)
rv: cm 10
